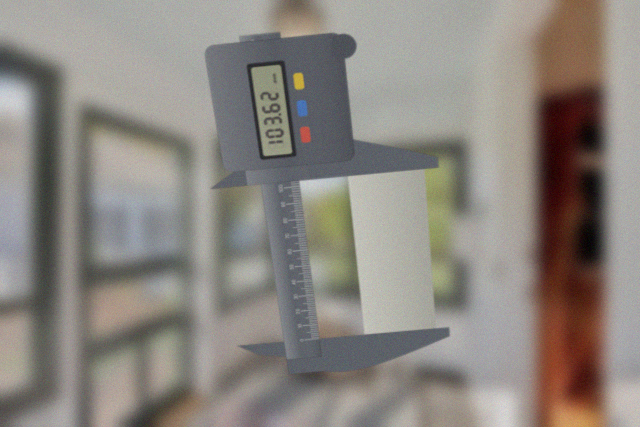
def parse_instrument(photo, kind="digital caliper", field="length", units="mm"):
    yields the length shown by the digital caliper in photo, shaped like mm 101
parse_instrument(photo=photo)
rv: mm 103.62
